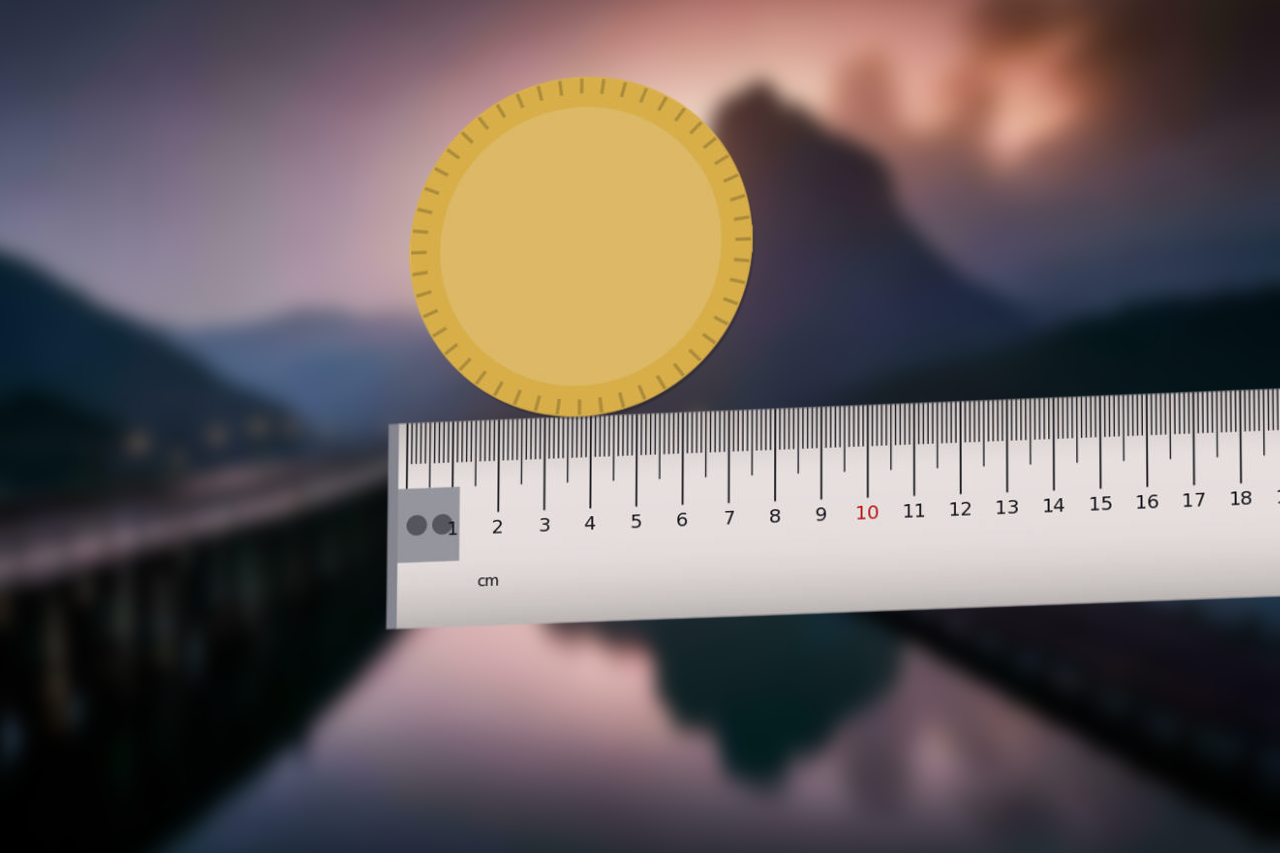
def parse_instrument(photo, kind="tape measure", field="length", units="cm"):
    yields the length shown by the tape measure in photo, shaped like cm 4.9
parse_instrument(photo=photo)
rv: cm 7.5
